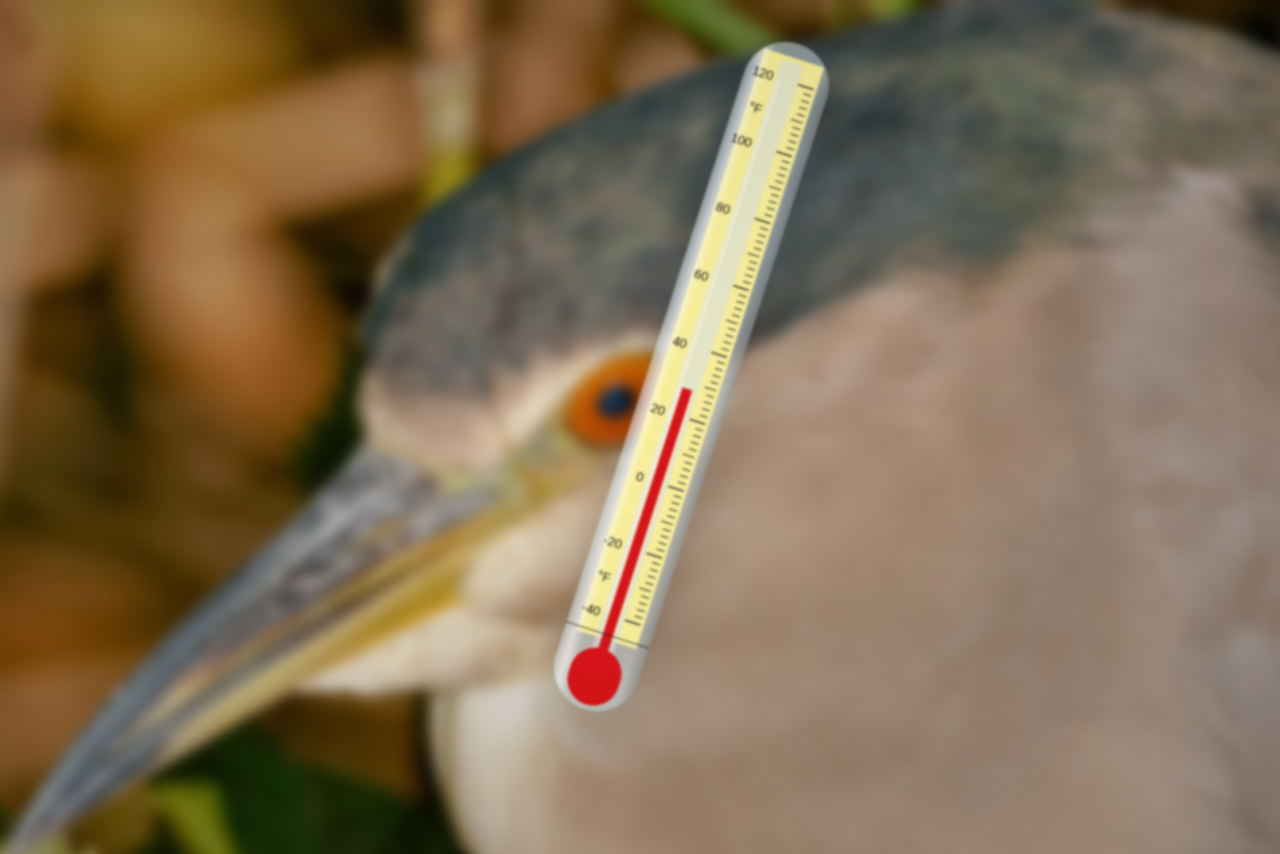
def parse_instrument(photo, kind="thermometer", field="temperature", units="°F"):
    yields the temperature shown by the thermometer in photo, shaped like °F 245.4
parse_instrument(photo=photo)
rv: °F 28
